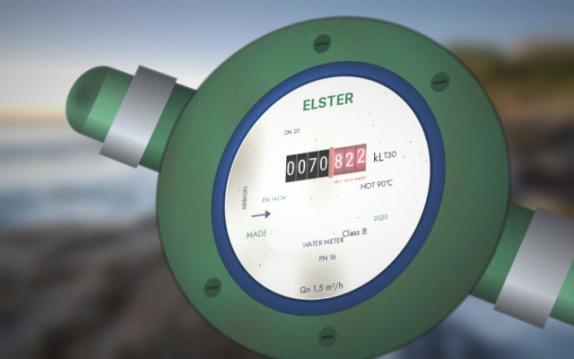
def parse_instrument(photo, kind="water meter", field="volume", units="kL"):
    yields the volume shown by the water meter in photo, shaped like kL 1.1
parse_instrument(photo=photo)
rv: kL 70.822
